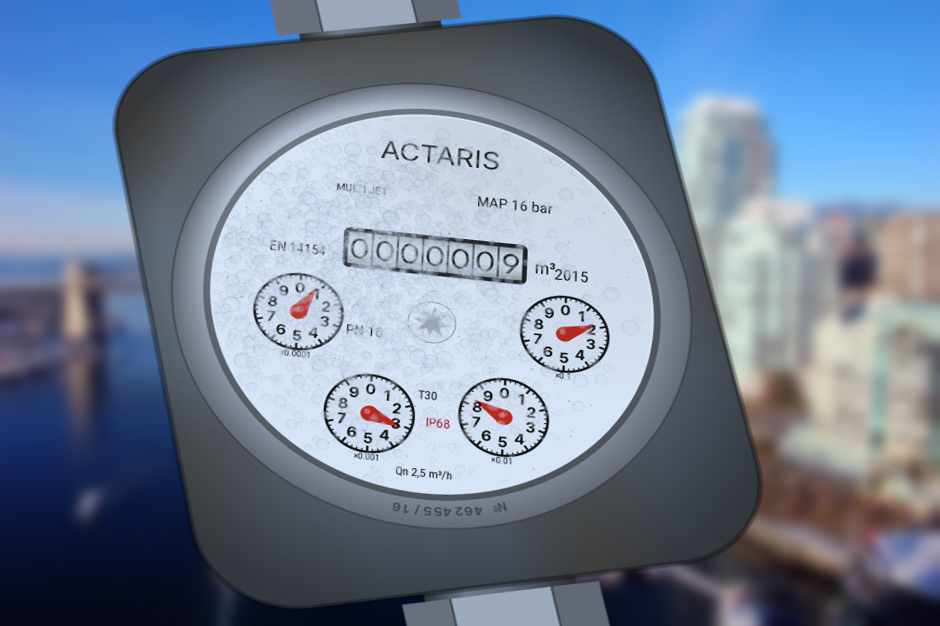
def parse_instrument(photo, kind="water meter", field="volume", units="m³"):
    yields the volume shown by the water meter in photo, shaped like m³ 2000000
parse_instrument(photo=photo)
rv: m³ 9.1830
